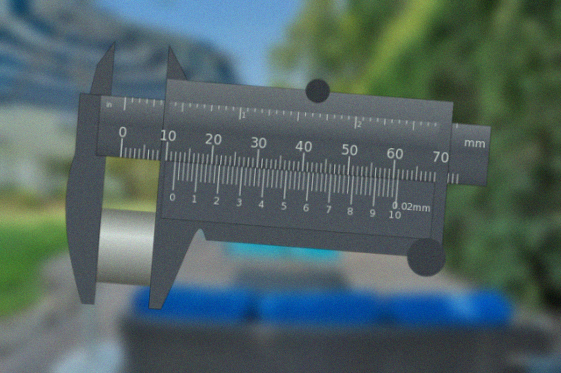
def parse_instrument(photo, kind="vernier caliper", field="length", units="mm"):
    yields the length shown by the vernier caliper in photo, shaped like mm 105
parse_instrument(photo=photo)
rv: mm 12.0
